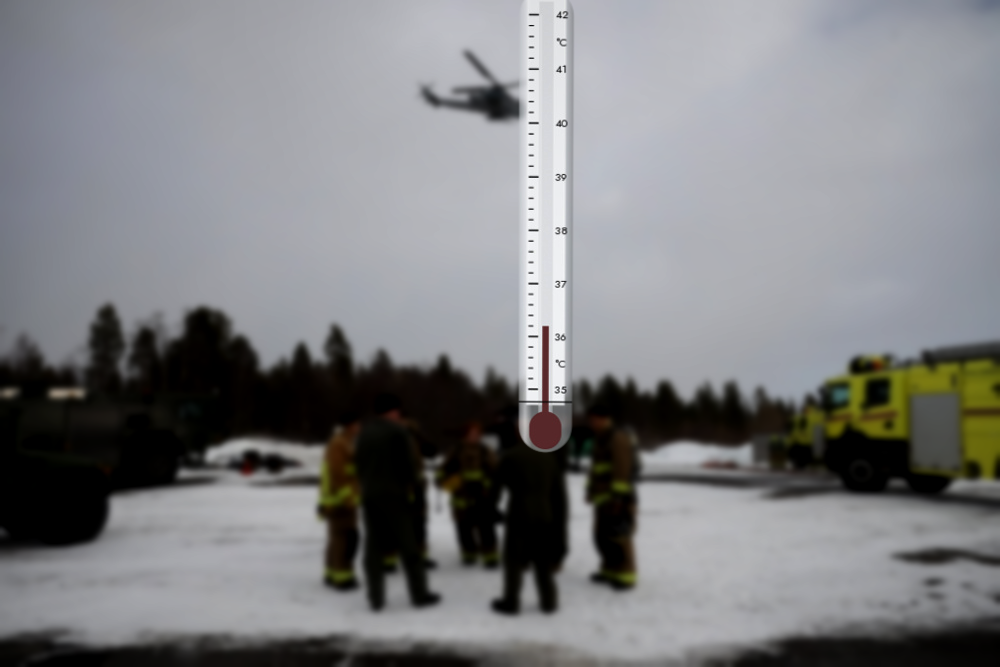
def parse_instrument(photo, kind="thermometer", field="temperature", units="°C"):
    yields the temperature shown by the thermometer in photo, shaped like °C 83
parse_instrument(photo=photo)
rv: °C 36.2
